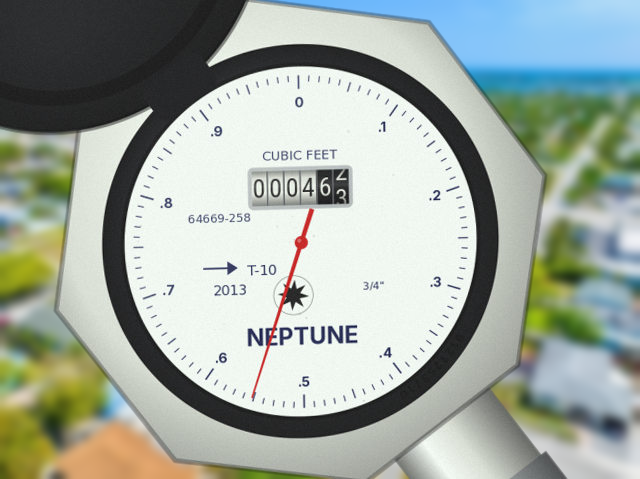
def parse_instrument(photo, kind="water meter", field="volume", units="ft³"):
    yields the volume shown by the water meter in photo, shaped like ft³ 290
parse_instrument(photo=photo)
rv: ft³ 462.55
